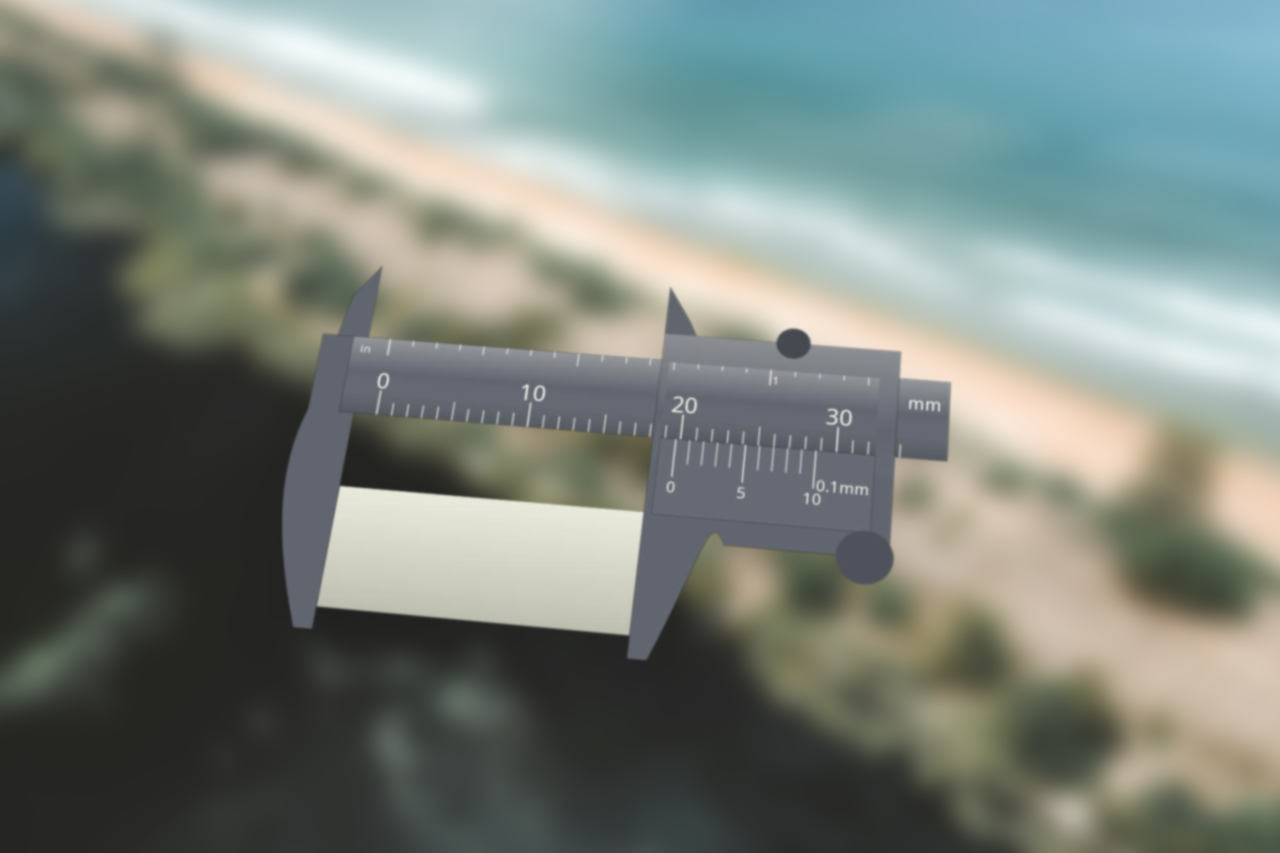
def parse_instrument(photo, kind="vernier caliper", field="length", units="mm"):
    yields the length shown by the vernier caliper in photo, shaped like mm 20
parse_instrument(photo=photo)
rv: mm 19.7
